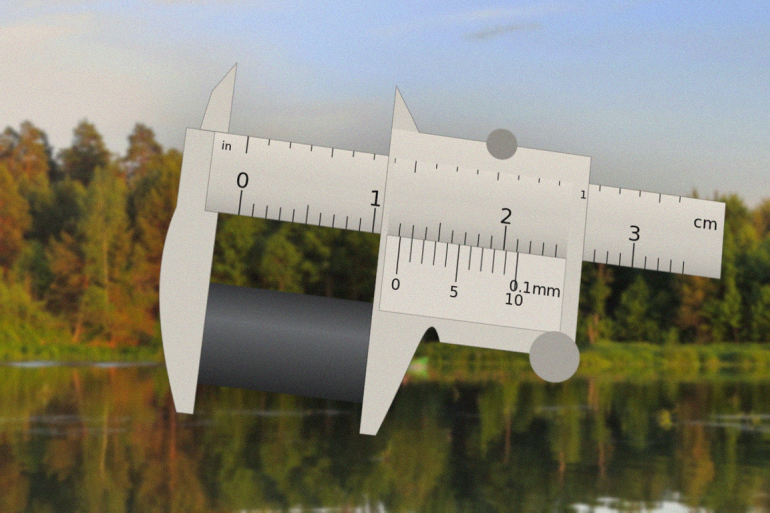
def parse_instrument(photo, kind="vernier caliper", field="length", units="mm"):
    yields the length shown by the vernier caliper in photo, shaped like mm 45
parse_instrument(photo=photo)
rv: mm 12.1
